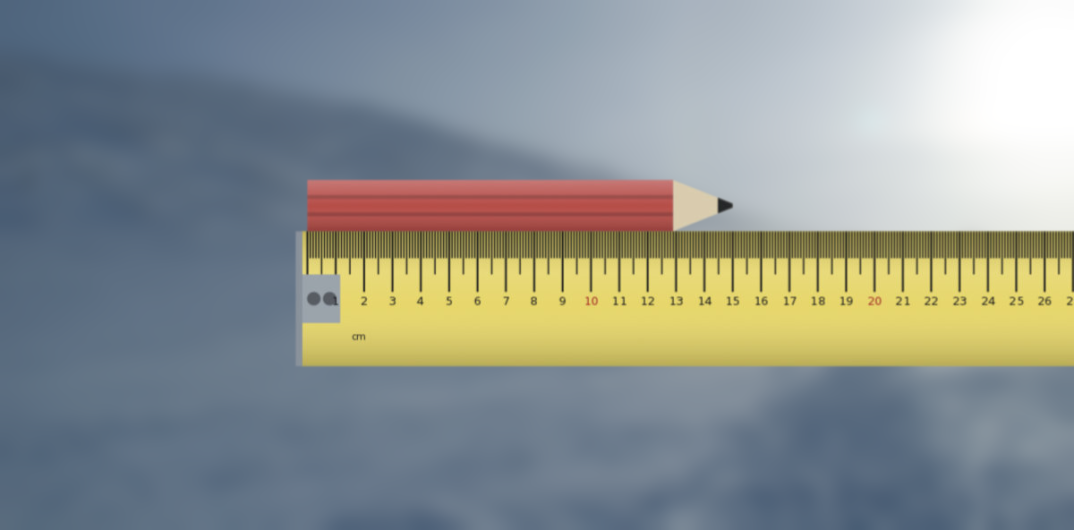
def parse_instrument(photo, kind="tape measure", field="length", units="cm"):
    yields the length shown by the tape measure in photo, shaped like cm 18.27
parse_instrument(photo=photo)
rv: cm 15
